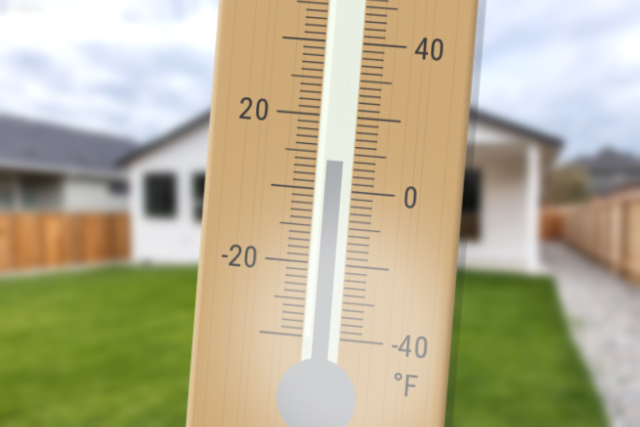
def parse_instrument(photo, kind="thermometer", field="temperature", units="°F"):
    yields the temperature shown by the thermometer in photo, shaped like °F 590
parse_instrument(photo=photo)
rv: °F 8
